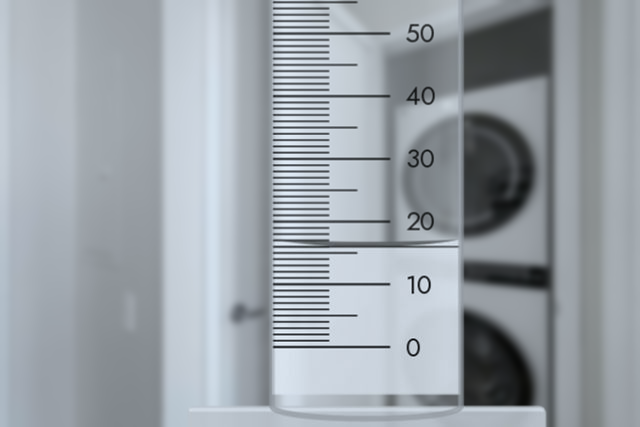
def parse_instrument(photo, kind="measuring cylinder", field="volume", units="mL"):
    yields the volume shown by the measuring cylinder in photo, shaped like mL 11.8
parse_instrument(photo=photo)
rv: mL 16
